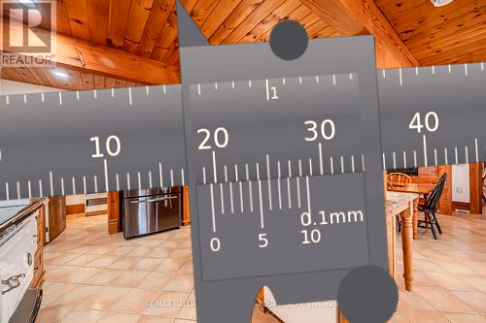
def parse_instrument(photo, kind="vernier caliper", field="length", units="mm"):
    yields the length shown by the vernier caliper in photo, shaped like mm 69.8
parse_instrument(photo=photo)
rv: mm 19.6
